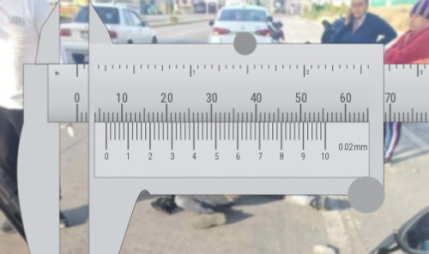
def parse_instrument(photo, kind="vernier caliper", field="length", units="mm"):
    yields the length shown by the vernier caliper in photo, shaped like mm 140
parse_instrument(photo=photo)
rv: mm 6.5
